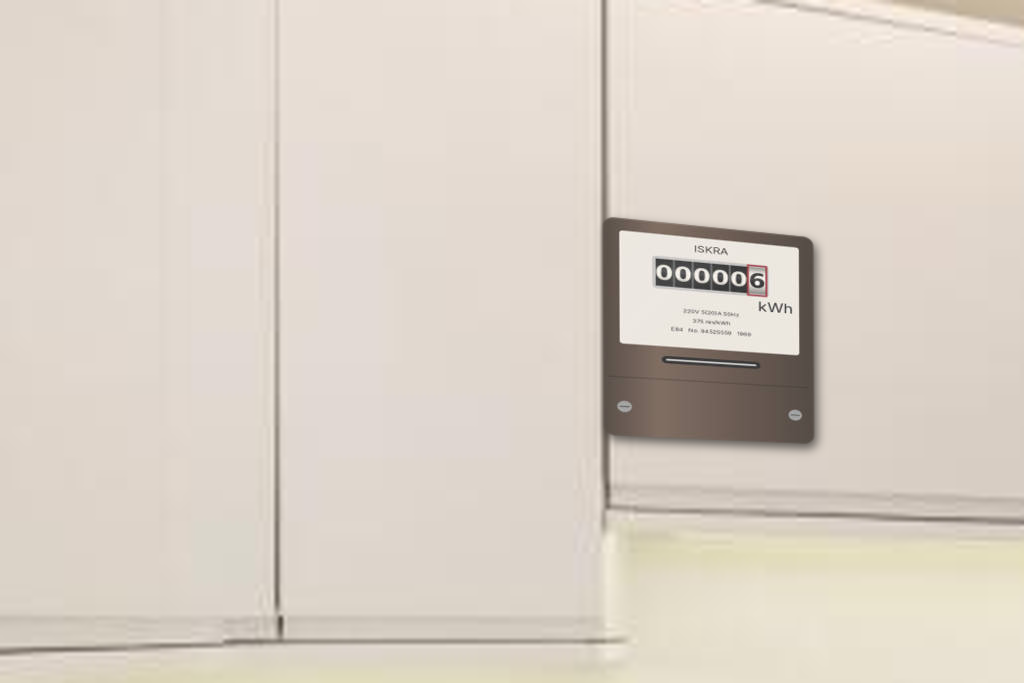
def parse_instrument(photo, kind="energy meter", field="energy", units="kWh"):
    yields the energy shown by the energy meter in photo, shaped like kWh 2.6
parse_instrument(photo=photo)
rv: kWh 0.6
